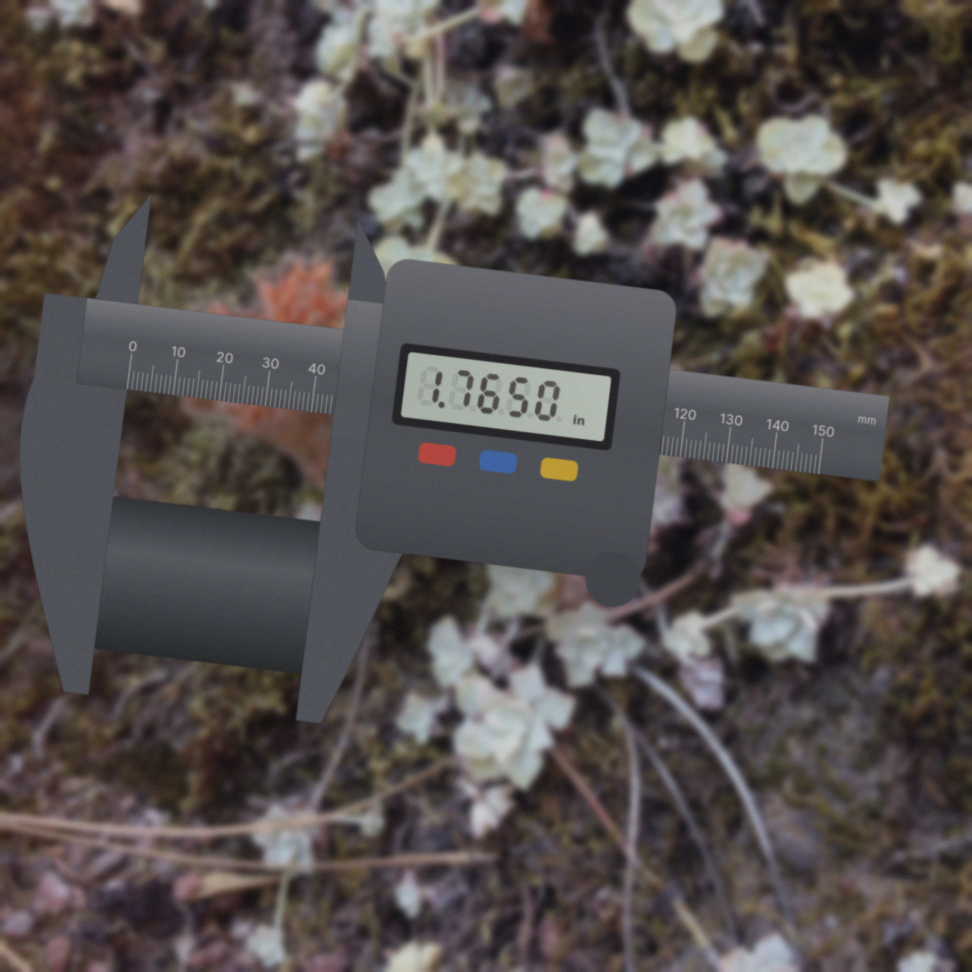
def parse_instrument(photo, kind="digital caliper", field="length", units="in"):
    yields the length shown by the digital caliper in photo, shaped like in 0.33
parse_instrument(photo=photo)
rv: in 1.7650
